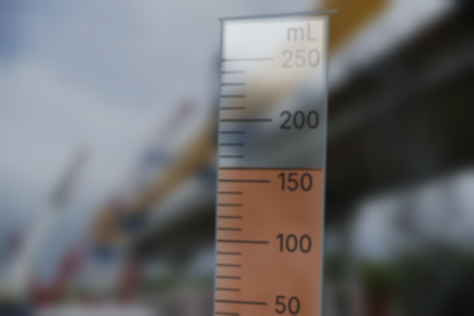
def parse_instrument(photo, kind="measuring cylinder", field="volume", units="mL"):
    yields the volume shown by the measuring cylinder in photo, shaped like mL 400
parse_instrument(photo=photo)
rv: mL 160
